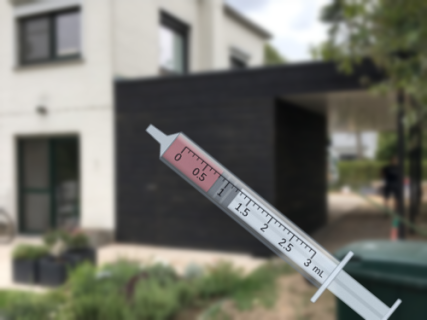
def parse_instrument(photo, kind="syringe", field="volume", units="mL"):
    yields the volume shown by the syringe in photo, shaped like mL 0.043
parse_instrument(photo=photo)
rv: mL 0.8
